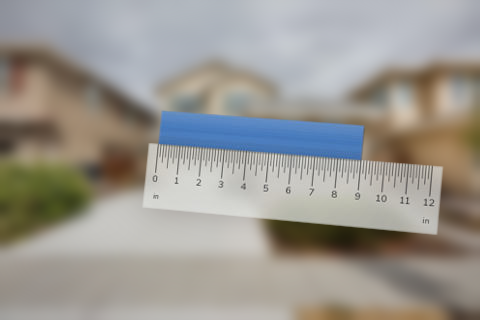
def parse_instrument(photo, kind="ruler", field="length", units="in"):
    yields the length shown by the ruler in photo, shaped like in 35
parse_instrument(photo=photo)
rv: in 9
